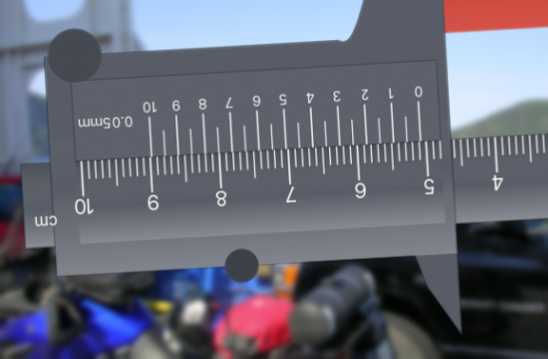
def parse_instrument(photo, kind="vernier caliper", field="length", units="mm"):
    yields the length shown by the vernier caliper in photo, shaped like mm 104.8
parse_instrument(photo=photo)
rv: mm 50.8
